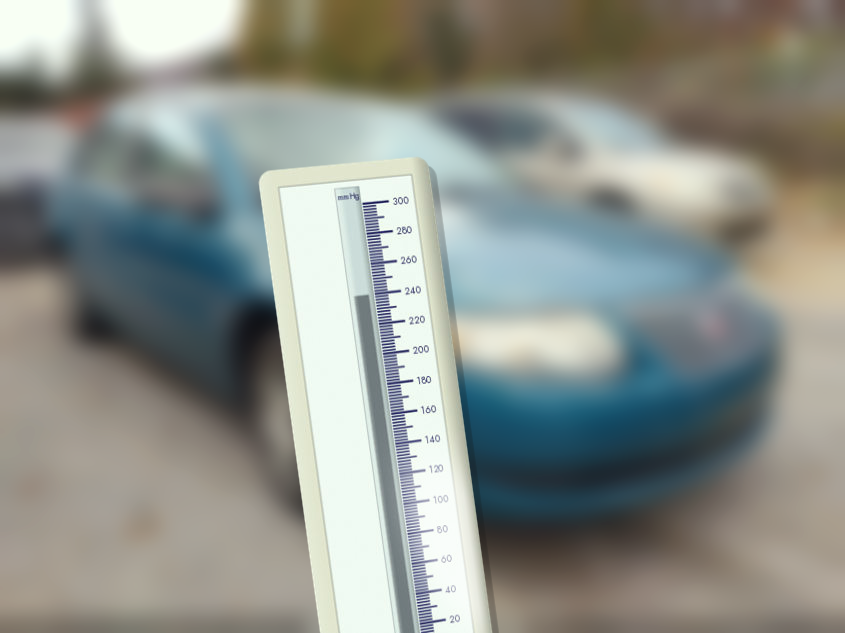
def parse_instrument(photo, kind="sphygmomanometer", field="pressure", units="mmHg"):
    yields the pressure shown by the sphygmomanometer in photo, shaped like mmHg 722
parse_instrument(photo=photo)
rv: mmHg 240
